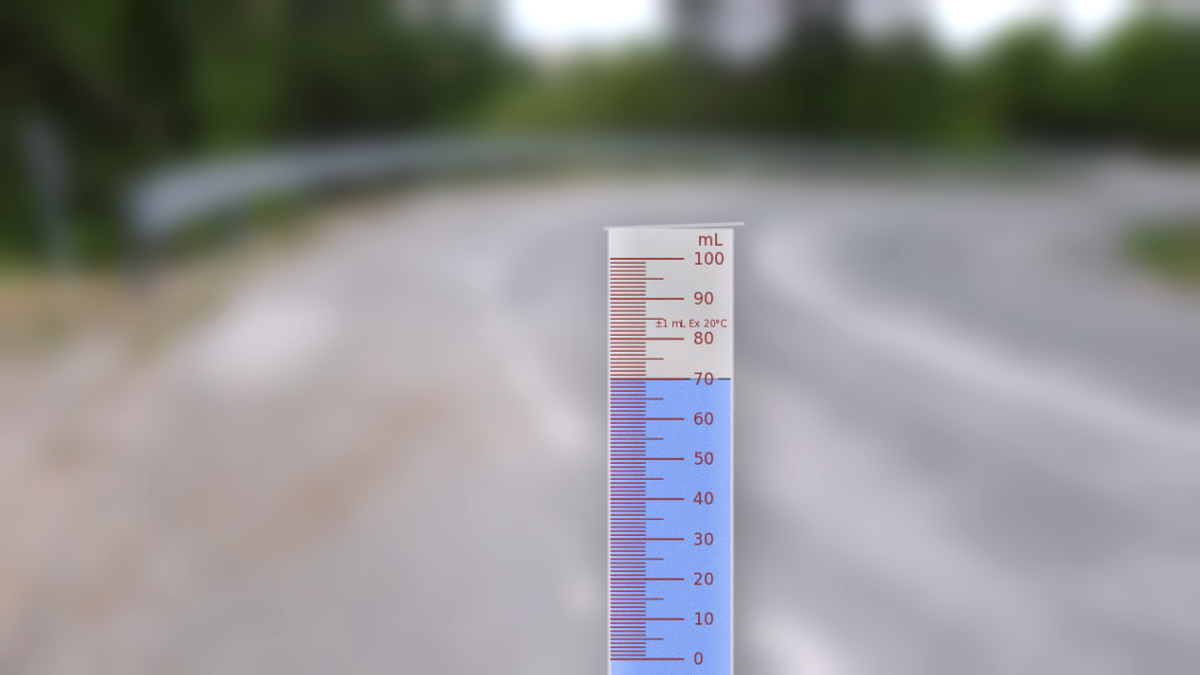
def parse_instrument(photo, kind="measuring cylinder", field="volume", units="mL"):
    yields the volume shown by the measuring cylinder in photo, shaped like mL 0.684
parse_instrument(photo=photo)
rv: mL 70
